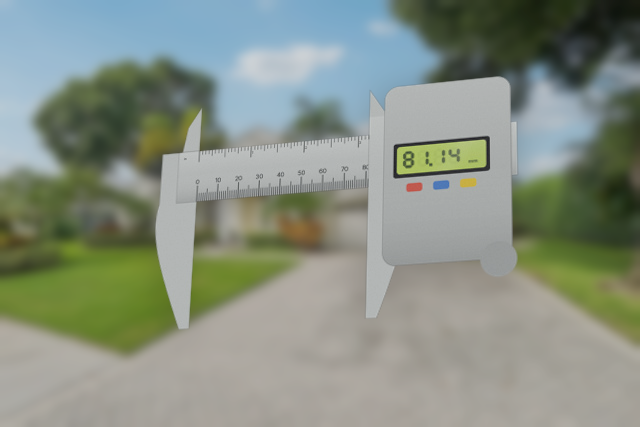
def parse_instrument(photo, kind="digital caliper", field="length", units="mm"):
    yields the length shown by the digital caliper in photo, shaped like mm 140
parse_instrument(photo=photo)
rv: mm 81.14
